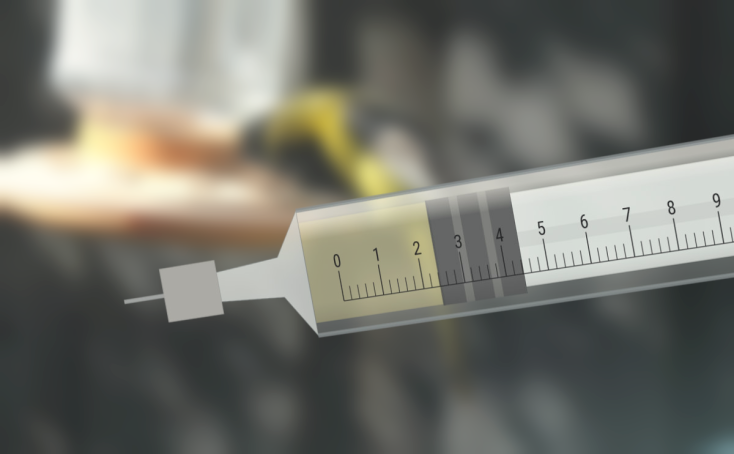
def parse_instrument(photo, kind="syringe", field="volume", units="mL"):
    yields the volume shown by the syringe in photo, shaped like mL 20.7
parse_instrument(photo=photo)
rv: mL 2.4
